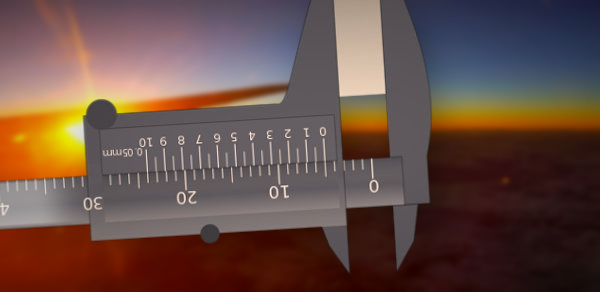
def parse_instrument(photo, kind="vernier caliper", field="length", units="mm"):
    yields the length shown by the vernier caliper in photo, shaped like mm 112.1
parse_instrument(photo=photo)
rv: mm 5.0
